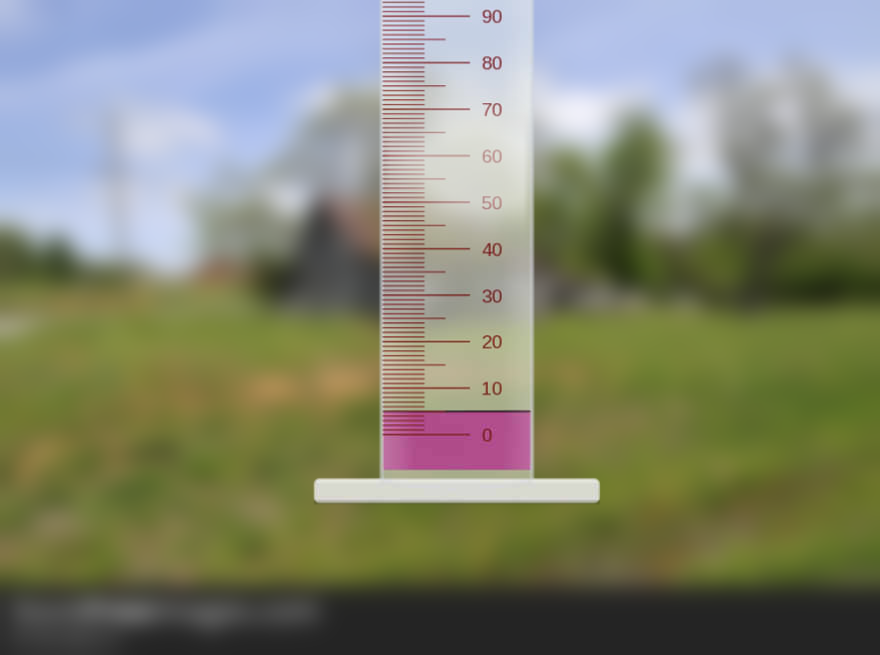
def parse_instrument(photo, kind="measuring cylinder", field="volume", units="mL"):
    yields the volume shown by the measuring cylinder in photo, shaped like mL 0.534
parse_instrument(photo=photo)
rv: mL 5
